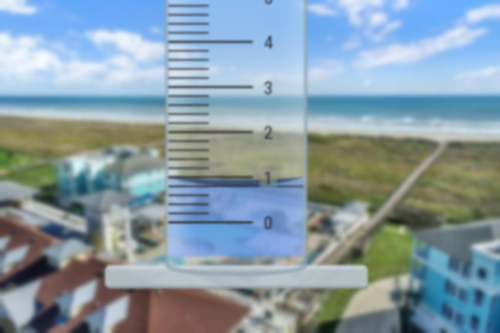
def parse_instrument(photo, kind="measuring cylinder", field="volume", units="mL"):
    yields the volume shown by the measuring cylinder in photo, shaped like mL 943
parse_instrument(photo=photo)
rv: mL 0.8
